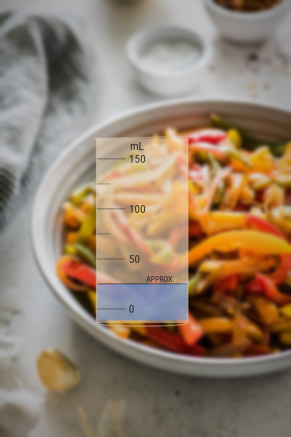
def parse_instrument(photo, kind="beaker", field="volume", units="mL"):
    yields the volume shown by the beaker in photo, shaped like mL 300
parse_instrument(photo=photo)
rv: mL 25
